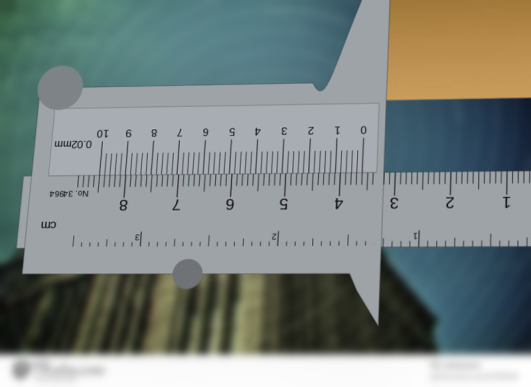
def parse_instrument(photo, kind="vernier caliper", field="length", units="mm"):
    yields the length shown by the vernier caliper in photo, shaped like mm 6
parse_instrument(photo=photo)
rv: mm 36.0
